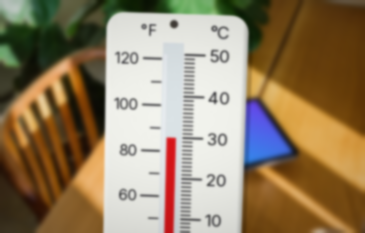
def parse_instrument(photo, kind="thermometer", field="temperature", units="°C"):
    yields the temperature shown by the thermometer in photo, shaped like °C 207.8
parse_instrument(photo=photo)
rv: °C 30
